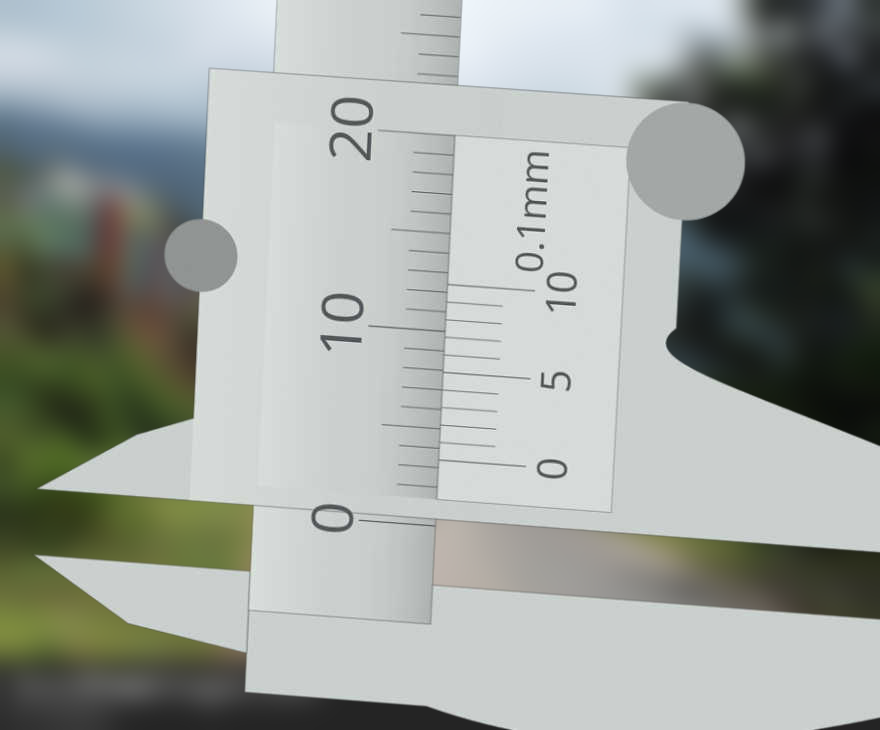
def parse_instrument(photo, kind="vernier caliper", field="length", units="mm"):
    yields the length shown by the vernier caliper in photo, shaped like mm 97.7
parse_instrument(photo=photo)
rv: mm 3.4
